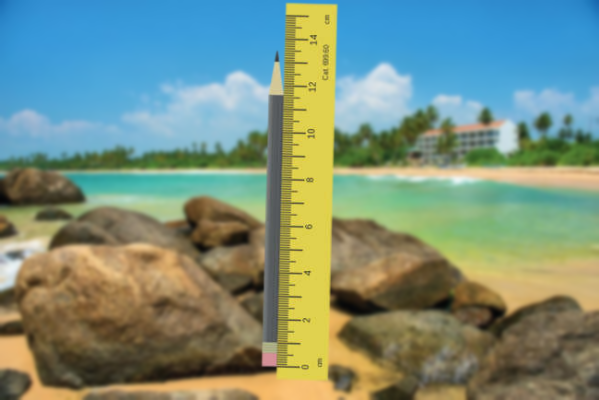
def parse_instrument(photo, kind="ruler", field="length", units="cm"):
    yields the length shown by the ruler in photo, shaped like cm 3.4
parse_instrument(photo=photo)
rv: cm 13.5
